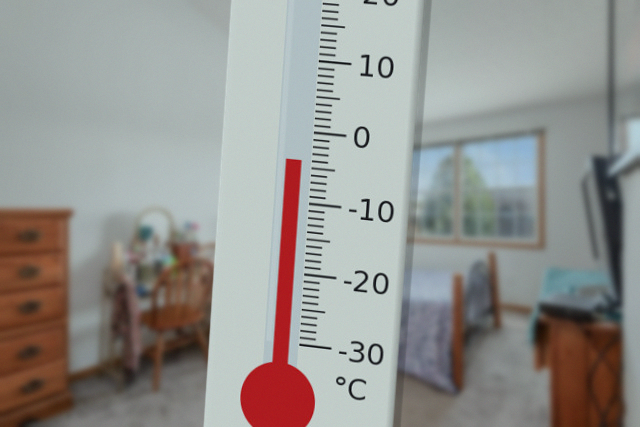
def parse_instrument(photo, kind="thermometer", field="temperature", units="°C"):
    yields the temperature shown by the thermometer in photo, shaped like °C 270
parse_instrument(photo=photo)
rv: °C -4
